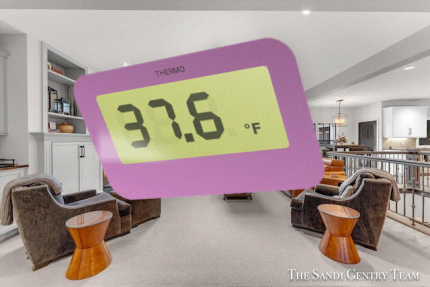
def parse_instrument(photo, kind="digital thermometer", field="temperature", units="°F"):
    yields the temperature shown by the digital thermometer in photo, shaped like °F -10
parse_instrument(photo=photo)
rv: °F 37.6
